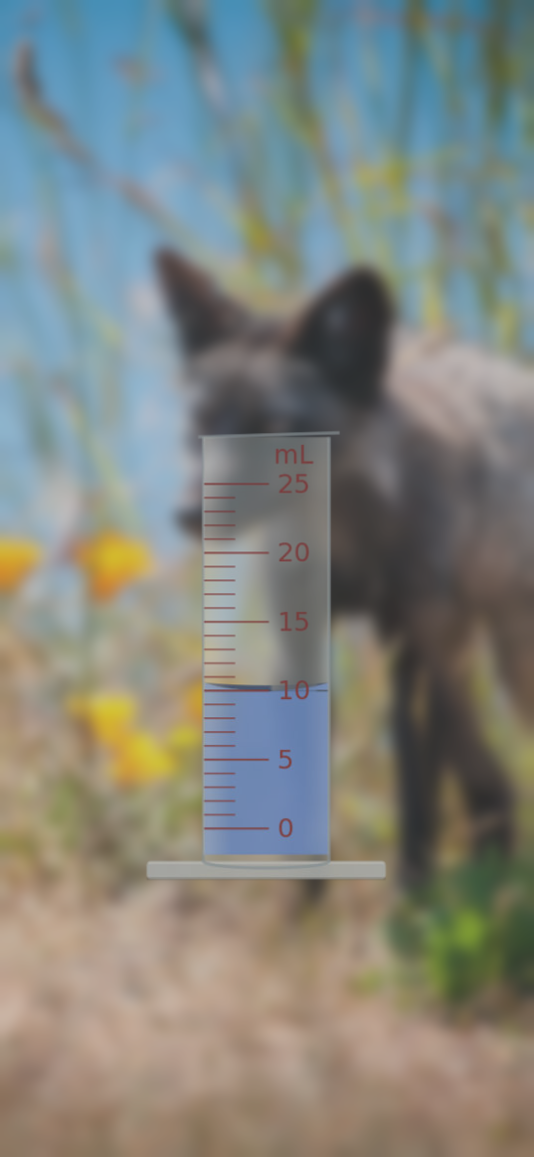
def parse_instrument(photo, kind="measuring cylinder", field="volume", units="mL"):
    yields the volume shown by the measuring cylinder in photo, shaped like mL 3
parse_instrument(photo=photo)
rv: mL 10
